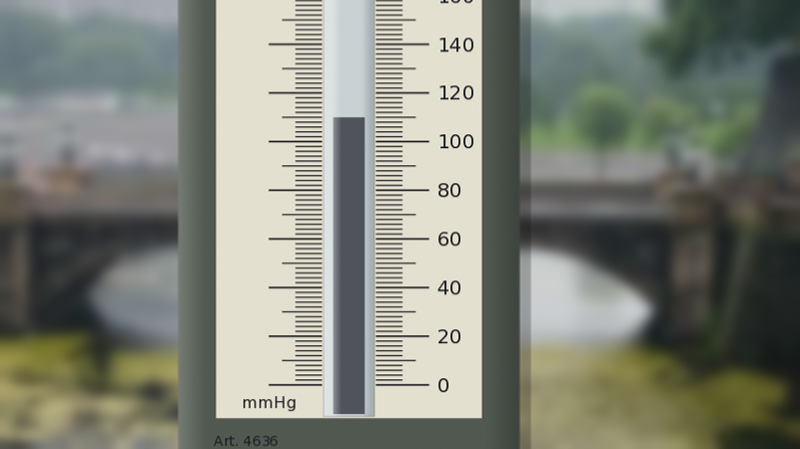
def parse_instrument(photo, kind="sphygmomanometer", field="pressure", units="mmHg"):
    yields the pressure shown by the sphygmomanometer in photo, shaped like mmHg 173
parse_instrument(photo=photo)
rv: mmHg 110
